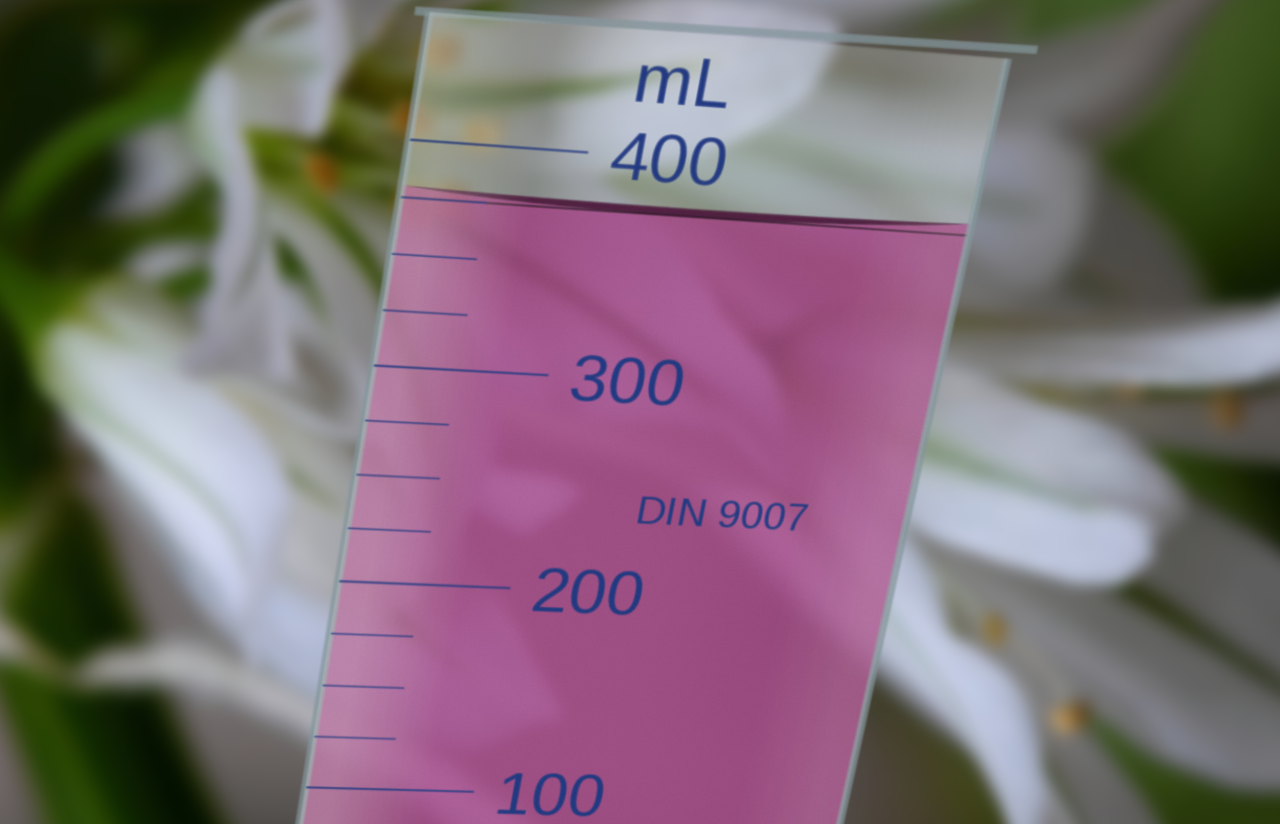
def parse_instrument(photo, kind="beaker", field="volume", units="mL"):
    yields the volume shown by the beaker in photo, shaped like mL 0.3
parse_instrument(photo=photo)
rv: mL 375
